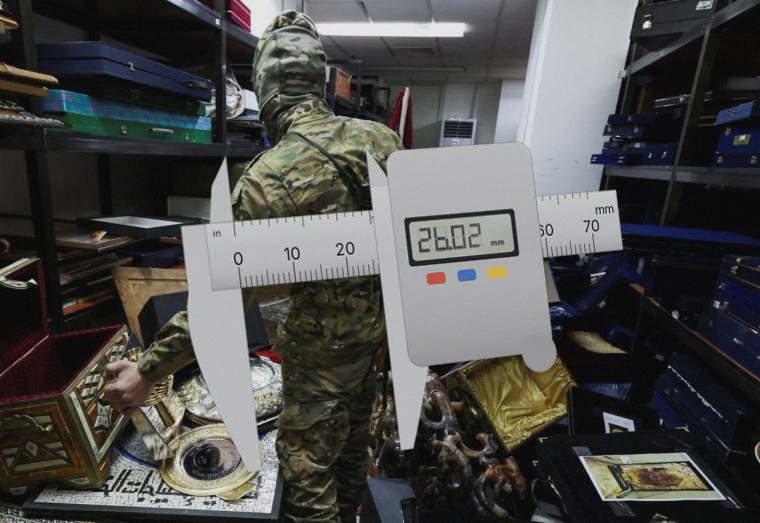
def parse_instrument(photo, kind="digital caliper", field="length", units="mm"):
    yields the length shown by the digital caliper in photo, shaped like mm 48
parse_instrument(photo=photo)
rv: mm 26.02
